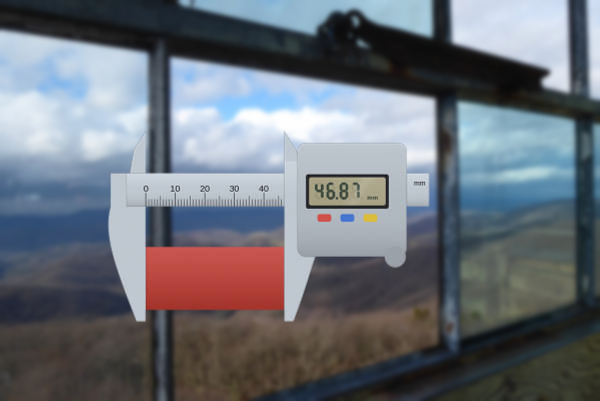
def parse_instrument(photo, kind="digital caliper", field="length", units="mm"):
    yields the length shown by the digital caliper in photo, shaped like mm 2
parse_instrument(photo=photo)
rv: mm 46.87
